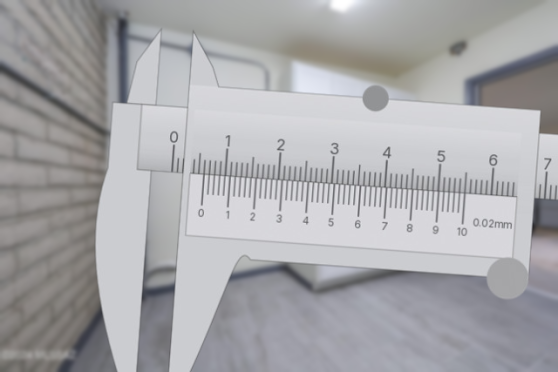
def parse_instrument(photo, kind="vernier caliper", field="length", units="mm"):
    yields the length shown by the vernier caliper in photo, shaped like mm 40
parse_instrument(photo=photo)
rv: mm 6.0
